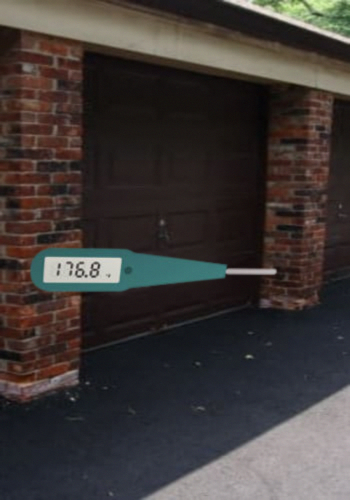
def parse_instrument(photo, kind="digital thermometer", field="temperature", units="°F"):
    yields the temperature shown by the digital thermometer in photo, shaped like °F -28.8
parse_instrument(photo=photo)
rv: °F 176.8
